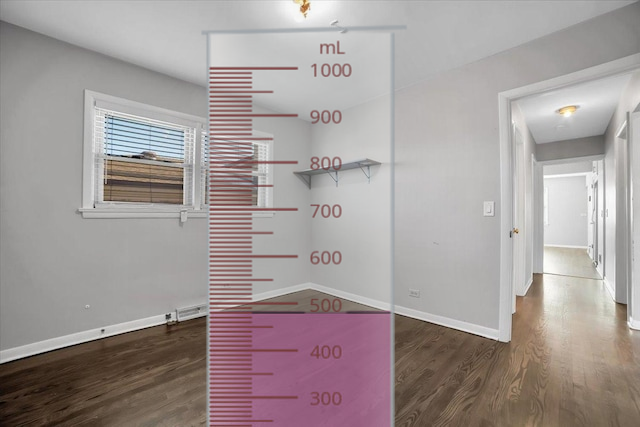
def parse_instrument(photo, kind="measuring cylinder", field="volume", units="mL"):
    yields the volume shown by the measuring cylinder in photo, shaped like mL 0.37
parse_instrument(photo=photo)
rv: mL 480
